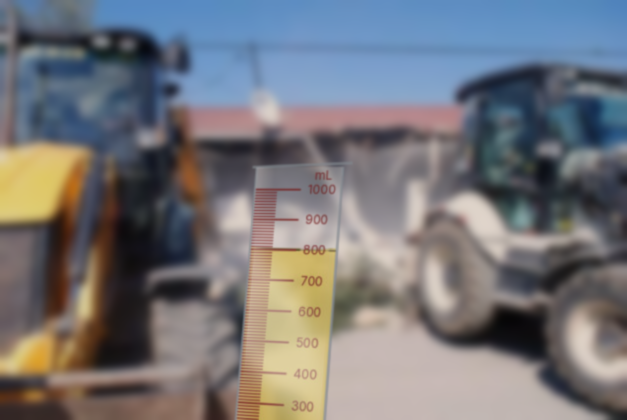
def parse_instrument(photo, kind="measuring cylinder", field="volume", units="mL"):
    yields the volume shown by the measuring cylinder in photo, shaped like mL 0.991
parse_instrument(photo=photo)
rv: mL 800
